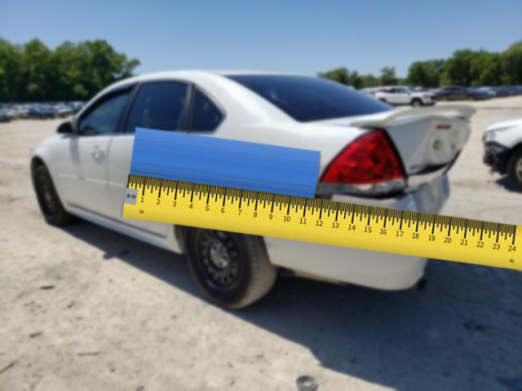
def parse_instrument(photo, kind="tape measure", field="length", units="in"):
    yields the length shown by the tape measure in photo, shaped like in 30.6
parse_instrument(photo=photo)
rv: in 11.5
